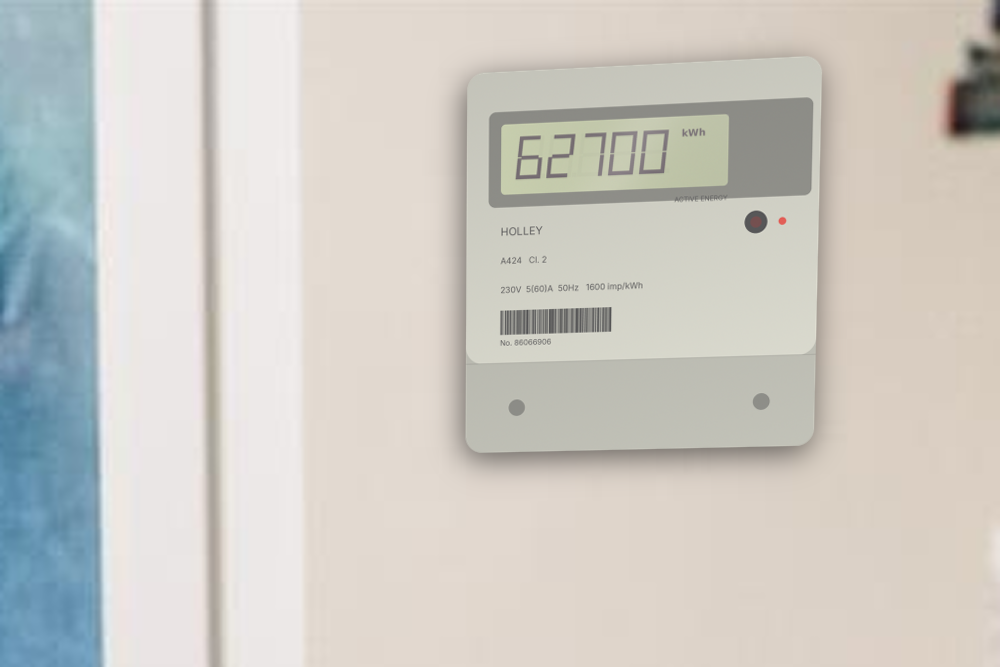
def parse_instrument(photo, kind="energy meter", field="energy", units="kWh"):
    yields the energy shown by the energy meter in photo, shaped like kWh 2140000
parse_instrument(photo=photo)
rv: kWh 62700
